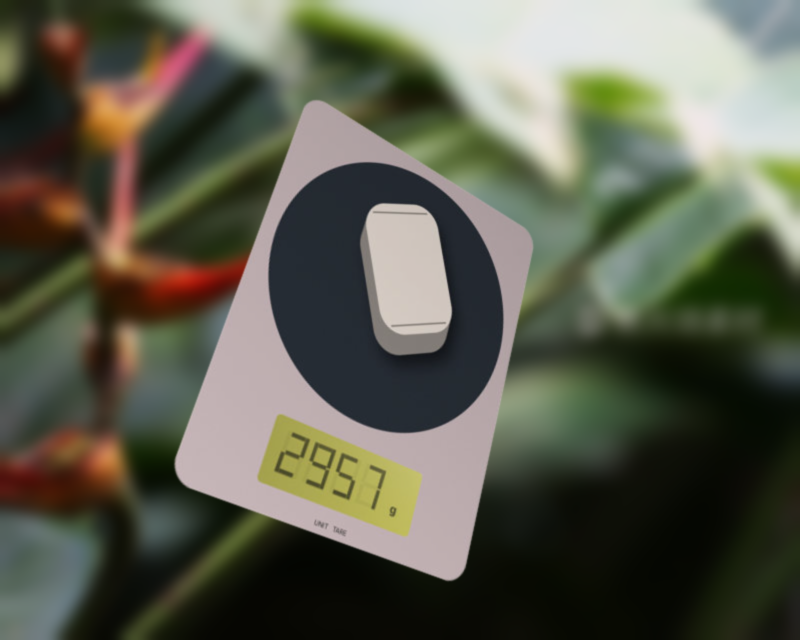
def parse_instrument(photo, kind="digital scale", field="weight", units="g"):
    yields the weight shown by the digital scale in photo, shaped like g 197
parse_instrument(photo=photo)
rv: g 2957
